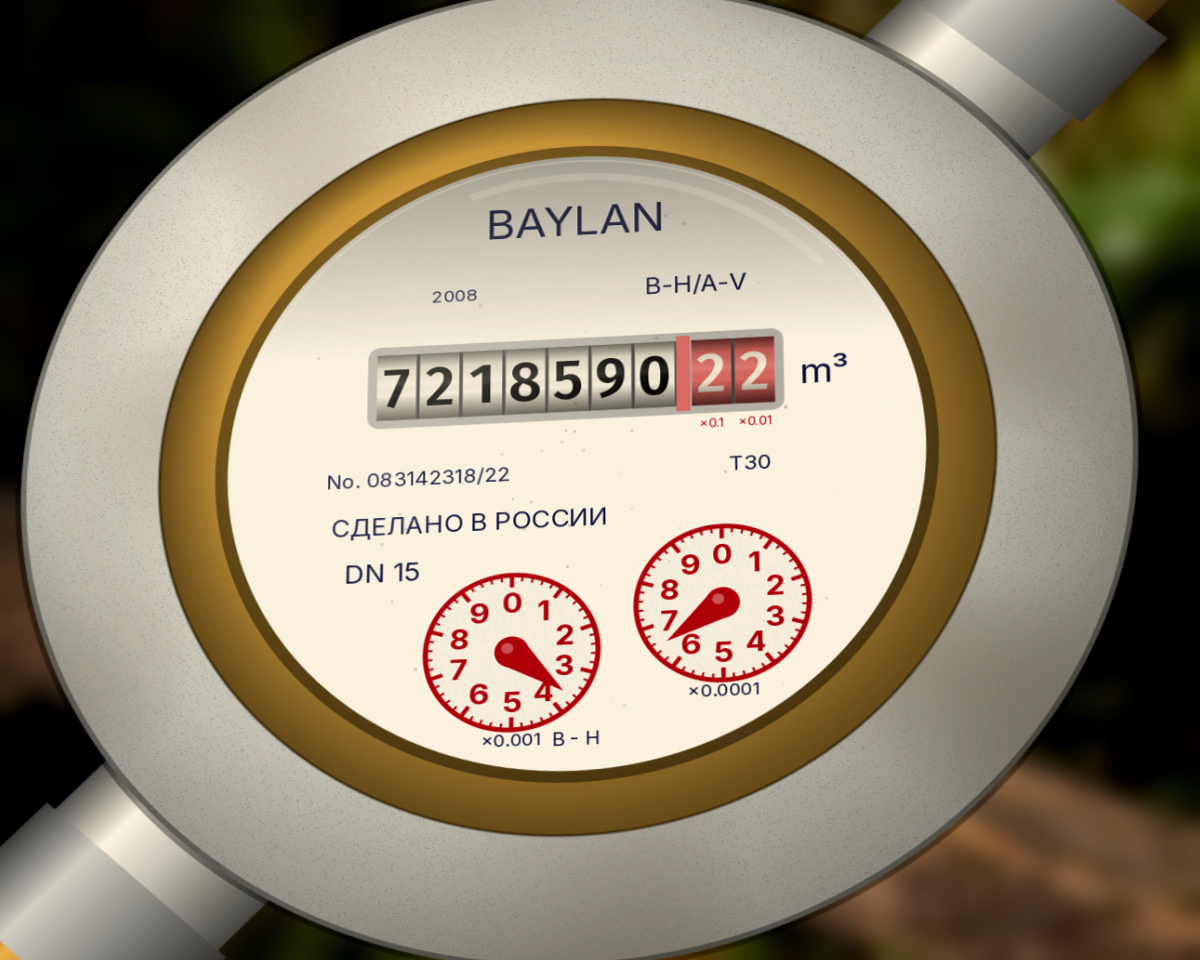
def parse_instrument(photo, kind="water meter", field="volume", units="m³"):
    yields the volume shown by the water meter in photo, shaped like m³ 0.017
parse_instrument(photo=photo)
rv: m³ 7218590.2236
